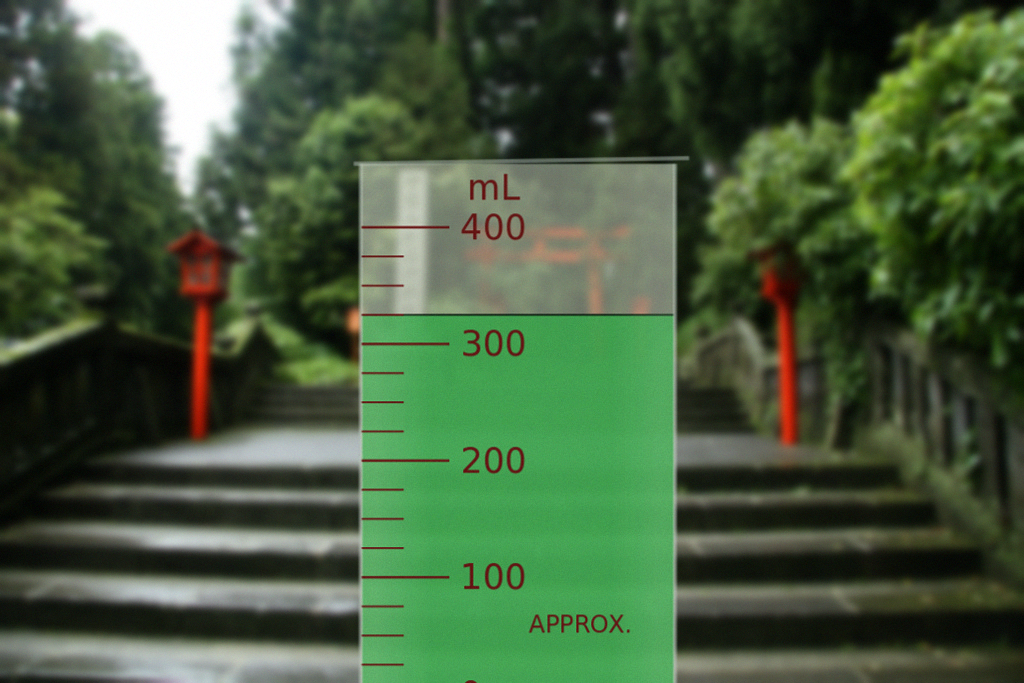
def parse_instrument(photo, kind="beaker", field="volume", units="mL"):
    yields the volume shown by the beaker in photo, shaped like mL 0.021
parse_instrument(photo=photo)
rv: mL 325
